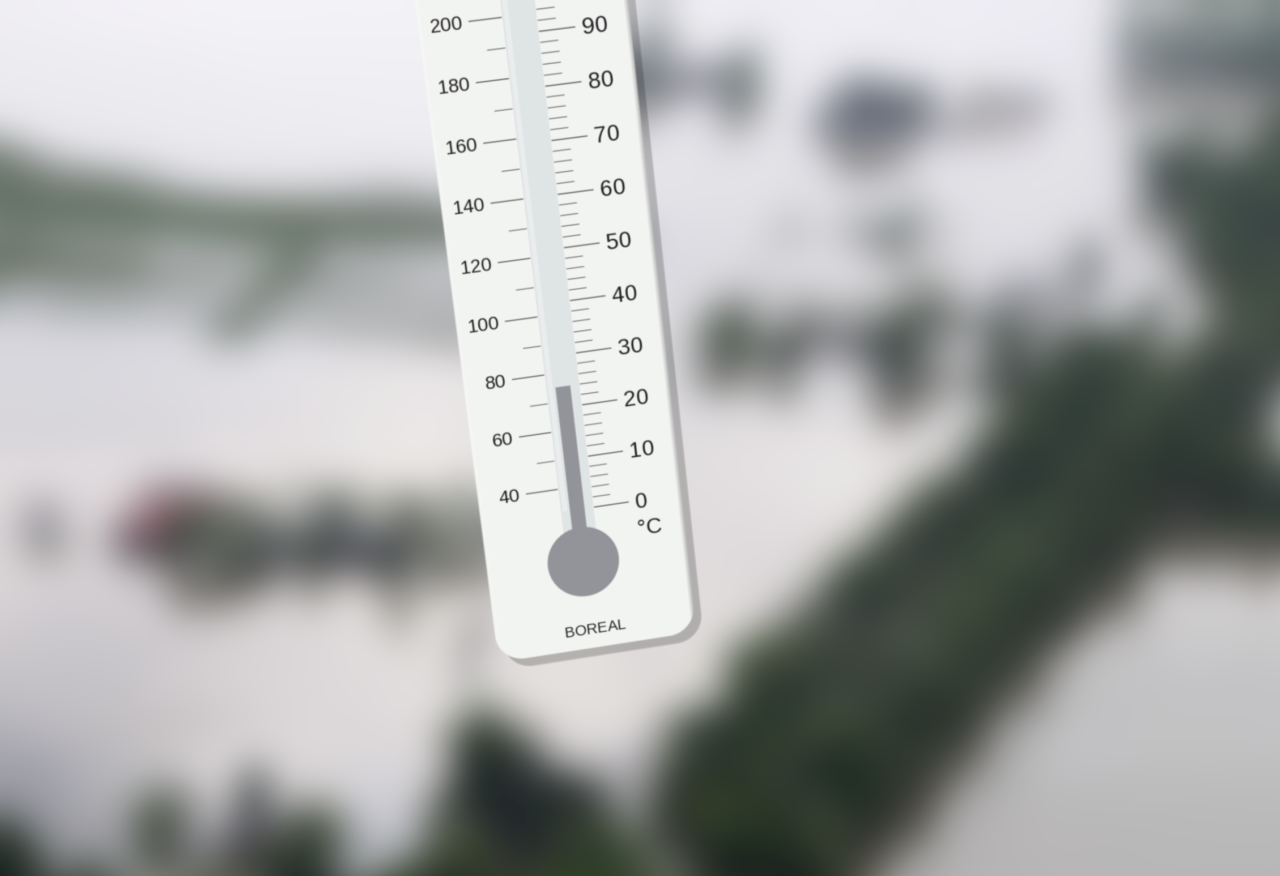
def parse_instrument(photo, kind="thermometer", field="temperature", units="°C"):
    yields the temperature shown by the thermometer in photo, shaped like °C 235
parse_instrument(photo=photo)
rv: °C 24
